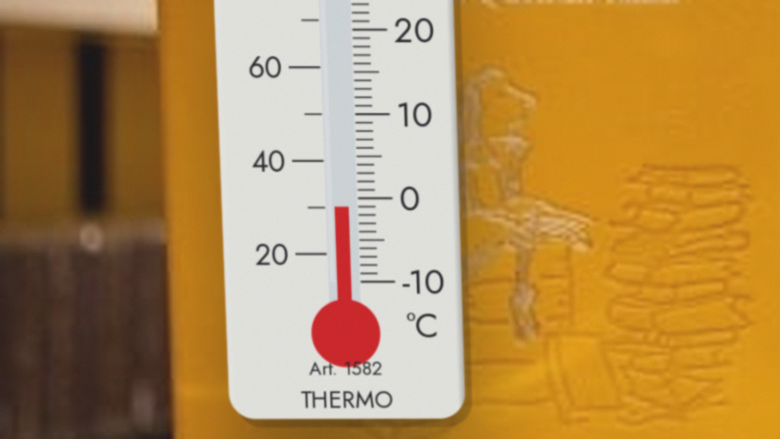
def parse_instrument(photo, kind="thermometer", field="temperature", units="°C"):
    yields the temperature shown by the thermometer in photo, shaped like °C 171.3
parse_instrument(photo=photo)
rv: °C -1
